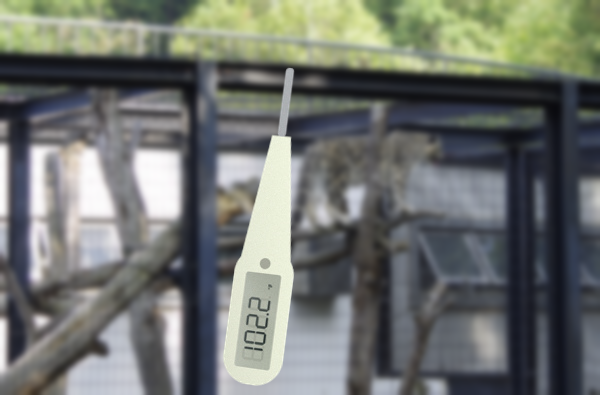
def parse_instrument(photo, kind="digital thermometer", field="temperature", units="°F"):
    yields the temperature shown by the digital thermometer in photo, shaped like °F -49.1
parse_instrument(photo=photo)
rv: °F 102.2
